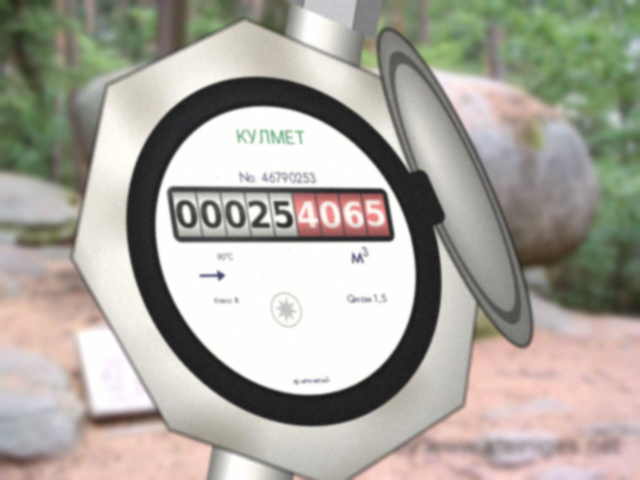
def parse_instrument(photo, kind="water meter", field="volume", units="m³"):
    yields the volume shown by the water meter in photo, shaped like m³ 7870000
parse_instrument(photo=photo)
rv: m³ 25.4065
